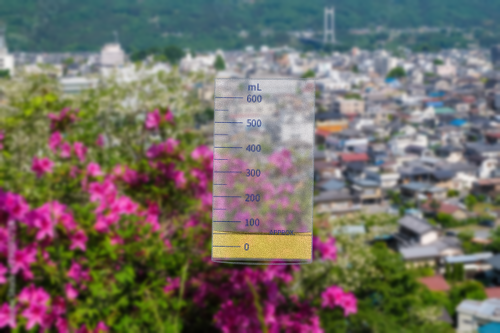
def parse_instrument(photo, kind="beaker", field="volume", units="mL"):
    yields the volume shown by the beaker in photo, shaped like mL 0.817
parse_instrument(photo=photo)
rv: mL 50
